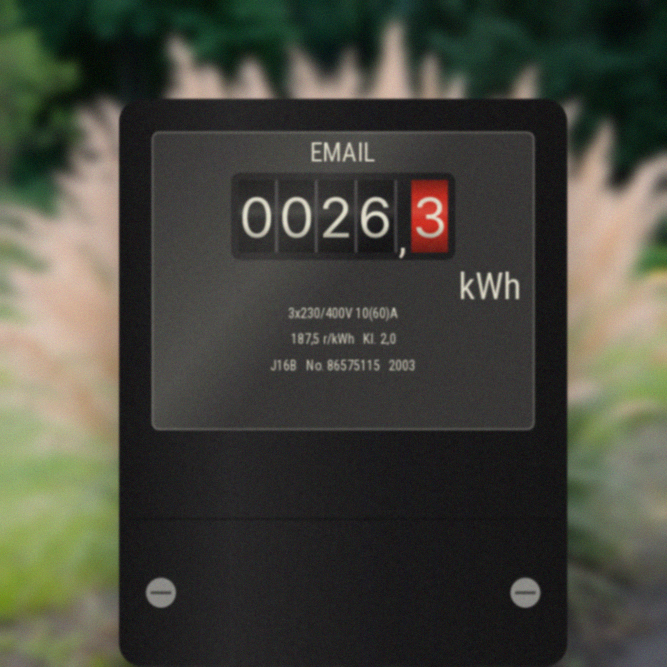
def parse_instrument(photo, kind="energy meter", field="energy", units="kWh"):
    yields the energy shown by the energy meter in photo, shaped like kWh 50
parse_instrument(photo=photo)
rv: kWh 26.3
